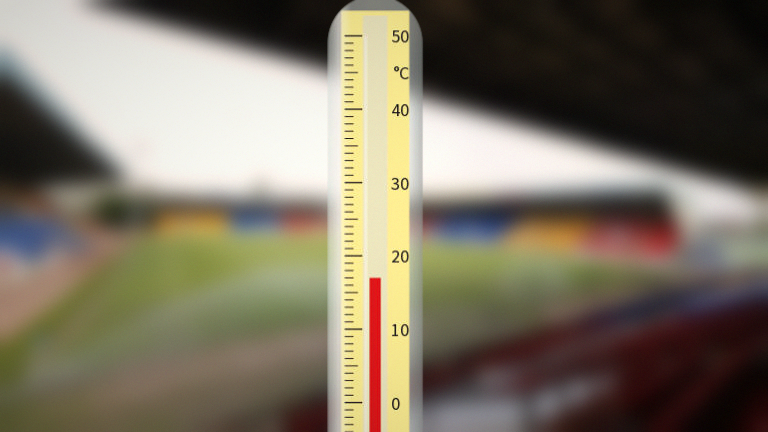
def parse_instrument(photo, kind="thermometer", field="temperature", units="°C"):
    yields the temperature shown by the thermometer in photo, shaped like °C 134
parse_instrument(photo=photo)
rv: °C 17
